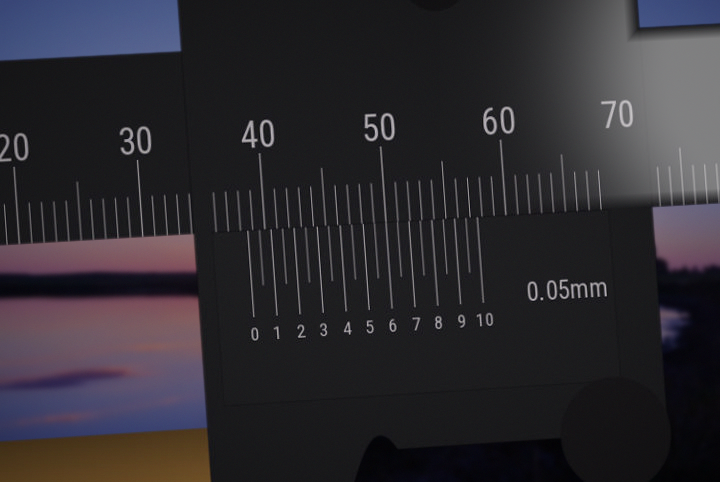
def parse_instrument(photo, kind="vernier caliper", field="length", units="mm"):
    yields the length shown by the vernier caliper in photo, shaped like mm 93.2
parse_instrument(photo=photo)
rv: mm 38.6
